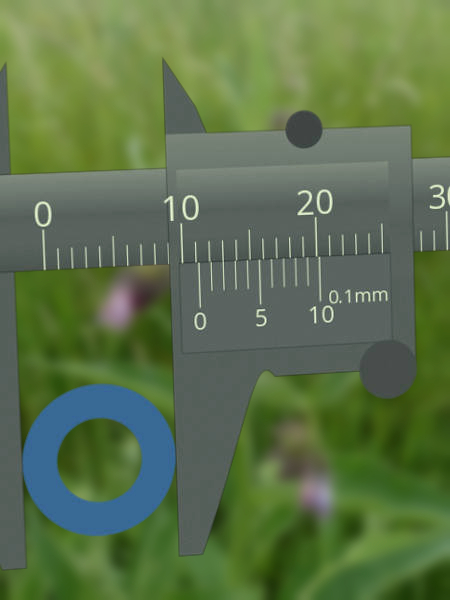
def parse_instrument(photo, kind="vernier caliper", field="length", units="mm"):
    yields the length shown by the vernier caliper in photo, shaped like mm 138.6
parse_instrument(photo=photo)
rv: mm 11.2
